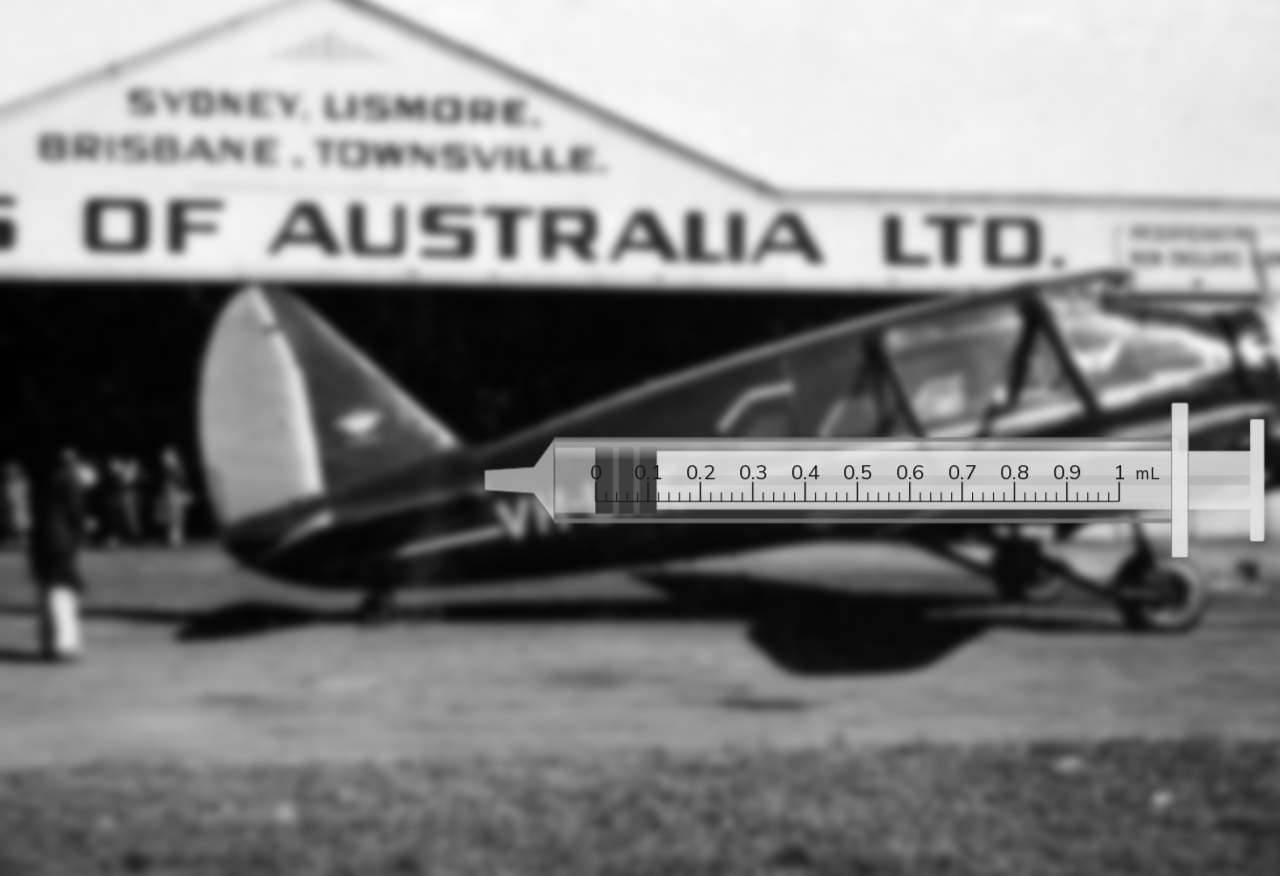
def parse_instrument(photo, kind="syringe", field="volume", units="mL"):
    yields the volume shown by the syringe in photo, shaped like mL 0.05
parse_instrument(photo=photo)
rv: mL 0
